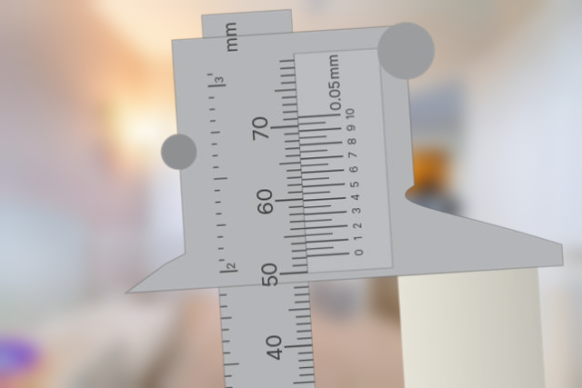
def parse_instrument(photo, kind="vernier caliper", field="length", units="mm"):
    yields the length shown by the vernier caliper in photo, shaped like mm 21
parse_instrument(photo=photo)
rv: mm 52.2
